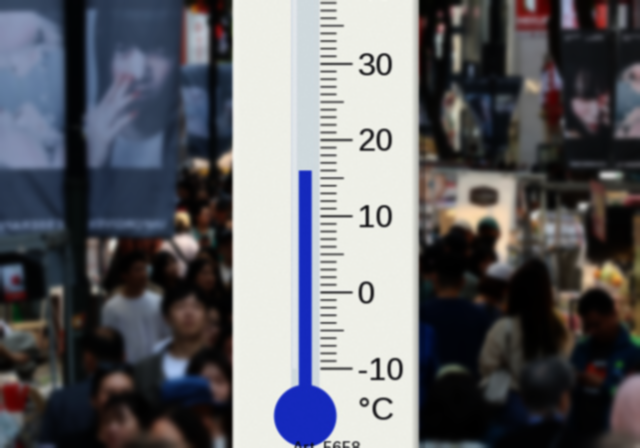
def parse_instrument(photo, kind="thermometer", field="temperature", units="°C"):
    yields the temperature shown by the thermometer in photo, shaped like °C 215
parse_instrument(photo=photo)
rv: °C 16
